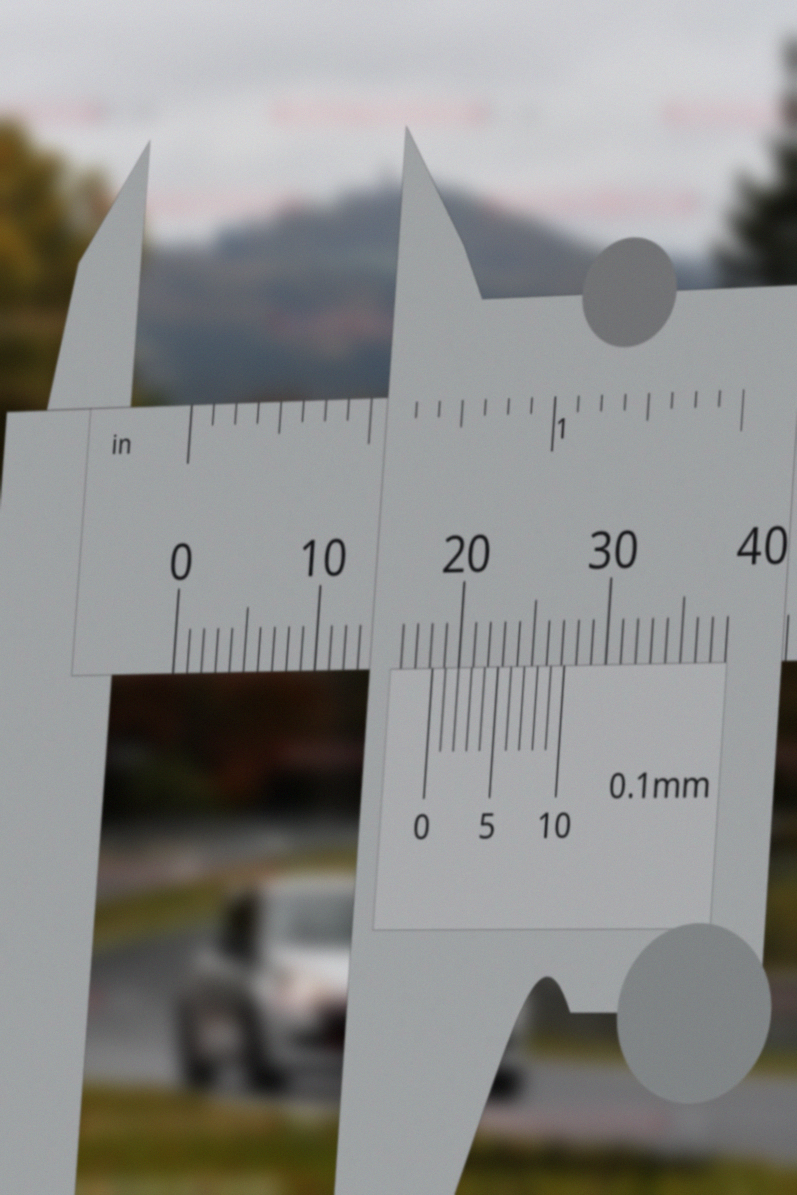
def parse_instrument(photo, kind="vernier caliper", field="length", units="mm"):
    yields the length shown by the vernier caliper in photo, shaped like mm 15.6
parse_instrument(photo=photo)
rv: mm 18.2
